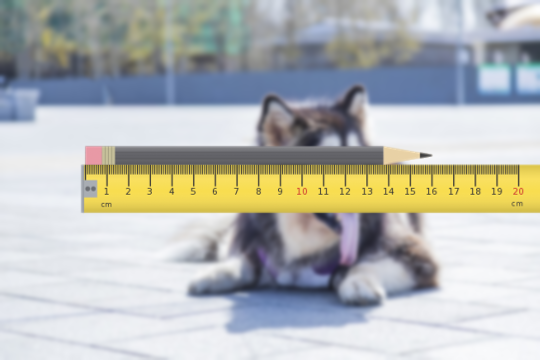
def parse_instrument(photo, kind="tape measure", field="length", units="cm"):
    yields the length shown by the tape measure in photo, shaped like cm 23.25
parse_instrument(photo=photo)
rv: cm 16
